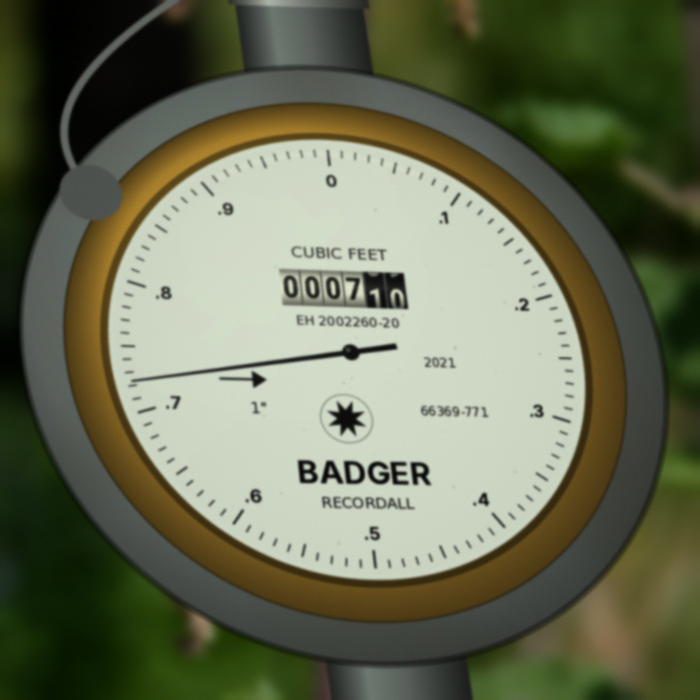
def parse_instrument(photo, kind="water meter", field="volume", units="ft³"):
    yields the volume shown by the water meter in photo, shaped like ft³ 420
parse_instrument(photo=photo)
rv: ft³ 709.72
